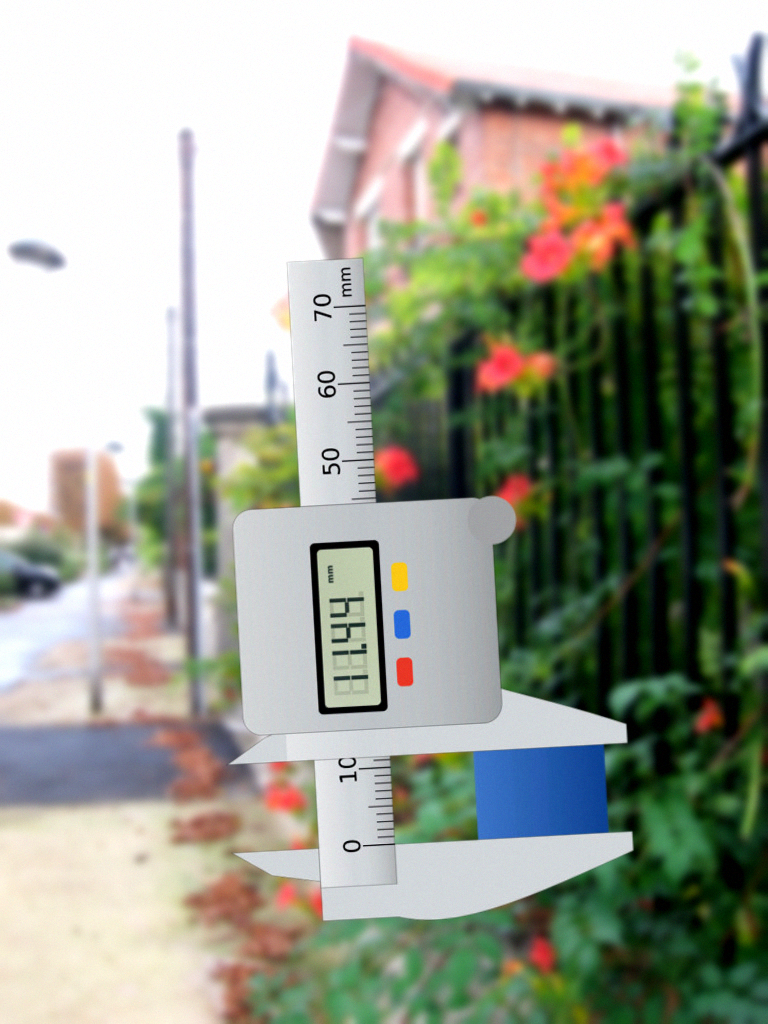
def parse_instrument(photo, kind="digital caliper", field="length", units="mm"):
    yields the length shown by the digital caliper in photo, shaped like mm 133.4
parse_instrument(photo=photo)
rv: mm 11.44
